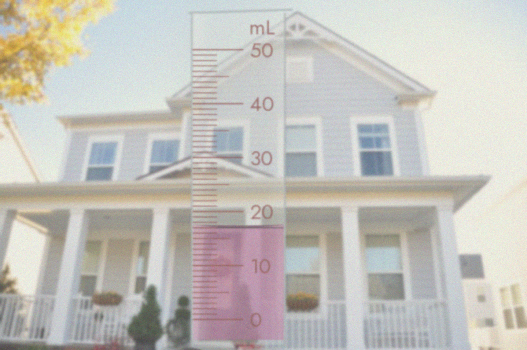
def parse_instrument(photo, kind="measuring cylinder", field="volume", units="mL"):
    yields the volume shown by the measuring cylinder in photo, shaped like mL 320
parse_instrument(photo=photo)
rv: mL 17
